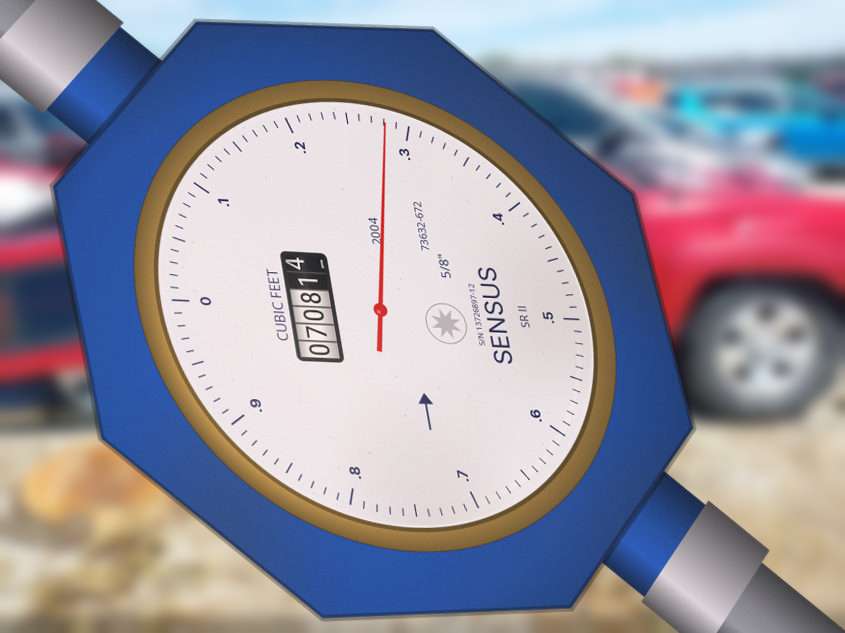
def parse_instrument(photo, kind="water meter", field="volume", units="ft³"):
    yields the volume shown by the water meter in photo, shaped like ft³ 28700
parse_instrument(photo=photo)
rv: ft³ 70814.28
